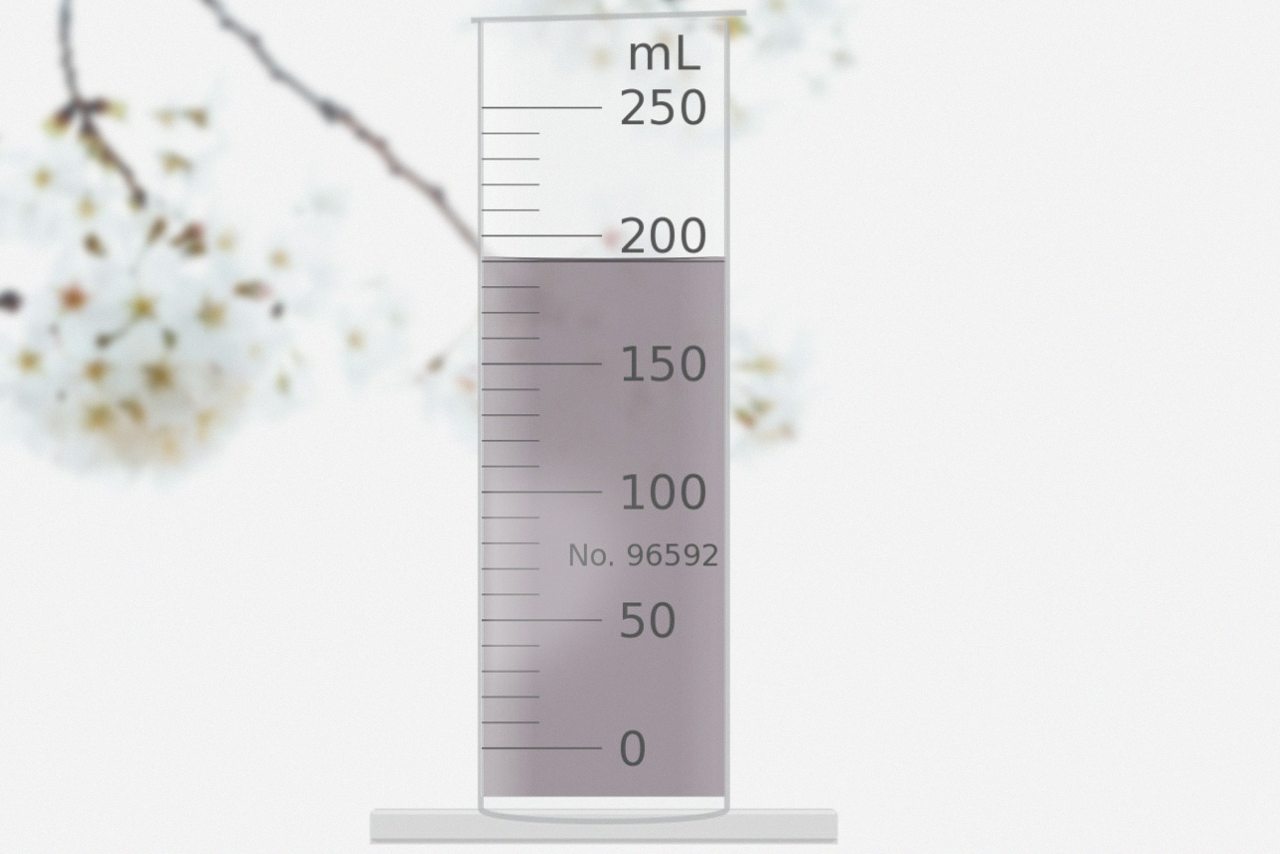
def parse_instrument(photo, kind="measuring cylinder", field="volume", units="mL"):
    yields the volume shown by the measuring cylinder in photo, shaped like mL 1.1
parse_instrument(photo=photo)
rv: mL 190
